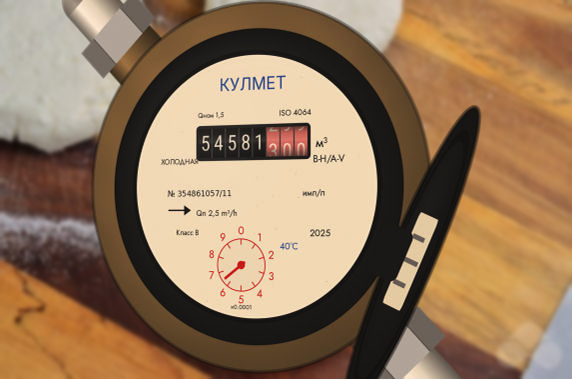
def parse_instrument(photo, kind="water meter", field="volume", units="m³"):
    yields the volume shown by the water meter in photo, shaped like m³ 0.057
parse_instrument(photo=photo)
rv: m³ 54581.2996
